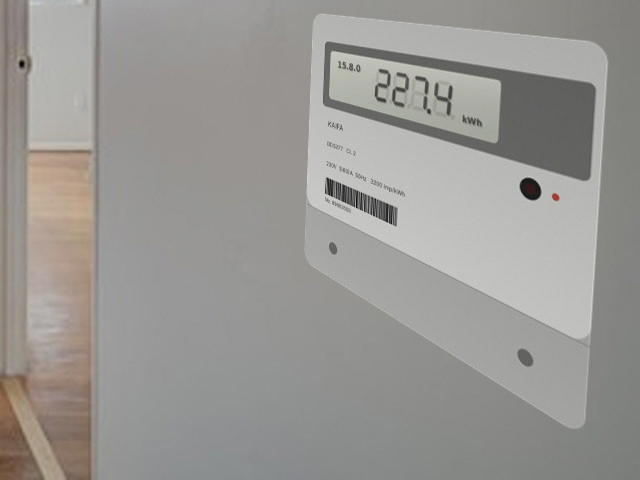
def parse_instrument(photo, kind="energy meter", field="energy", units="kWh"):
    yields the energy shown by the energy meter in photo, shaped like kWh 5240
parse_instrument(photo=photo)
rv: kWh 227.4
